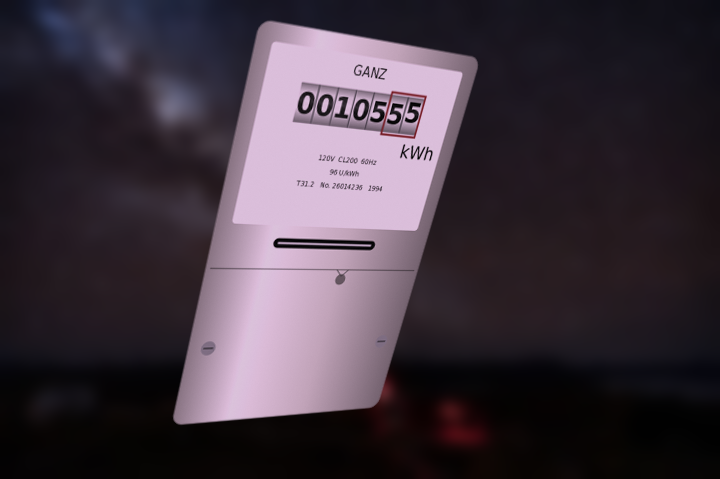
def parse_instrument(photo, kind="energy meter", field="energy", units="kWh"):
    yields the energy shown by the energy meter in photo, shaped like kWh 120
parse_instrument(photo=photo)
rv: kWh 105.55
